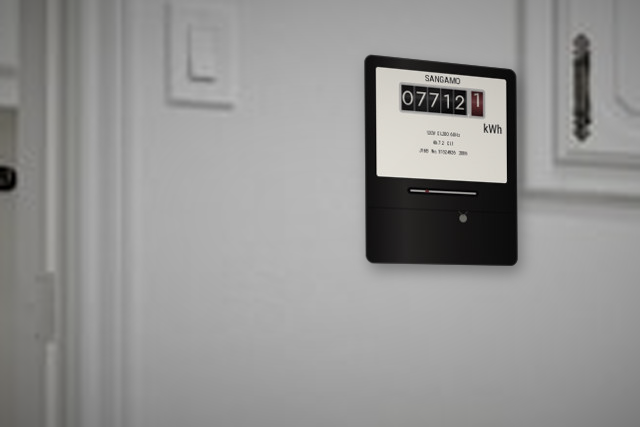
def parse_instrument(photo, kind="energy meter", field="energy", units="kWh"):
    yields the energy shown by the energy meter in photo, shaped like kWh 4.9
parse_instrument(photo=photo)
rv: kWh 7712.1
